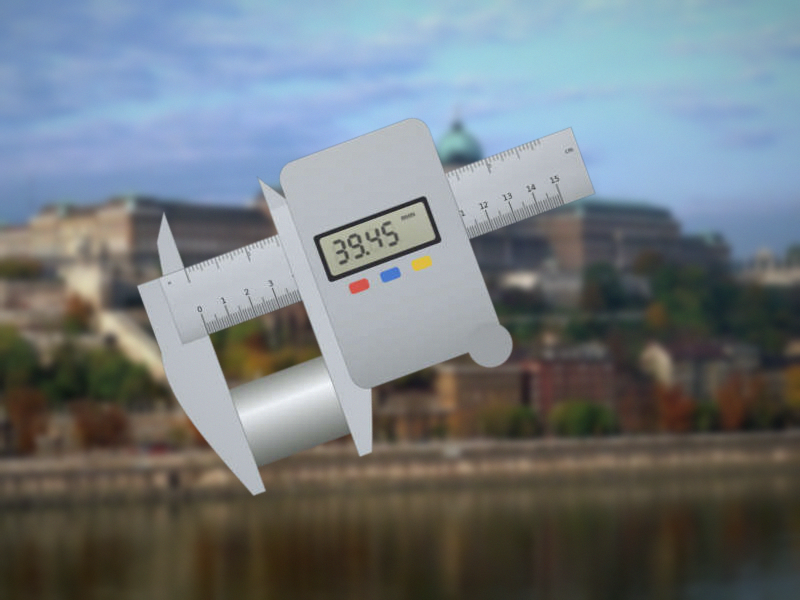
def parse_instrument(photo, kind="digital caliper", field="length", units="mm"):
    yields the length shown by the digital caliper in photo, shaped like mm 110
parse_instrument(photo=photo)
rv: mm 39.45
